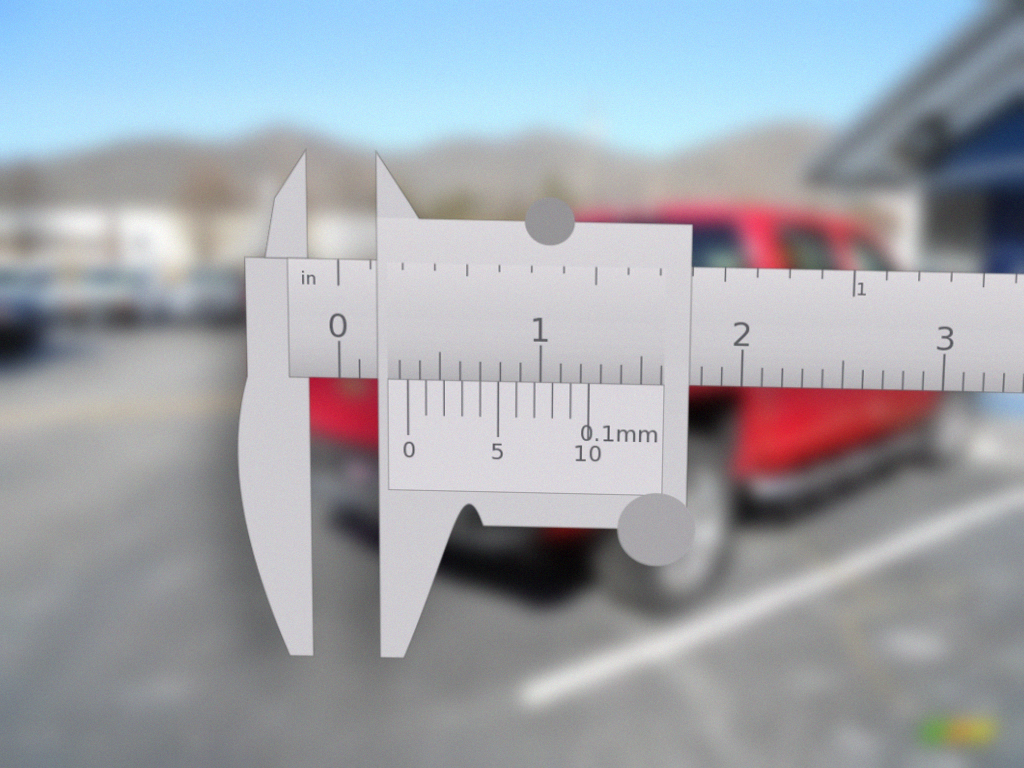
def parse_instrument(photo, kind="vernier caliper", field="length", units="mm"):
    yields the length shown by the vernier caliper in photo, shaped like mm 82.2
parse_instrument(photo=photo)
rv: mm 3.4
